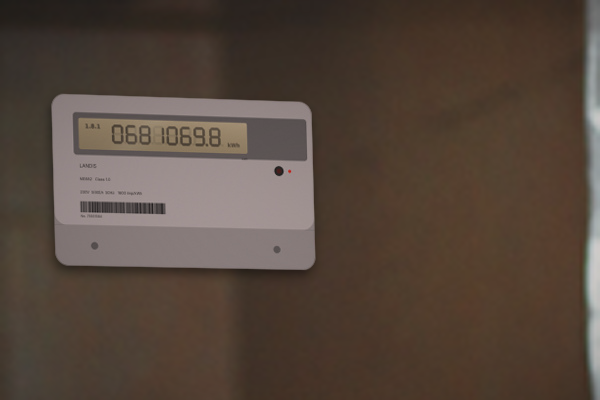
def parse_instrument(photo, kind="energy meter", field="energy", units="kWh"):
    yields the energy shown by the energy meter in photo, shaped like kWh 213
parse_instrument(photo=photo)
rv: kWh 681069.8
